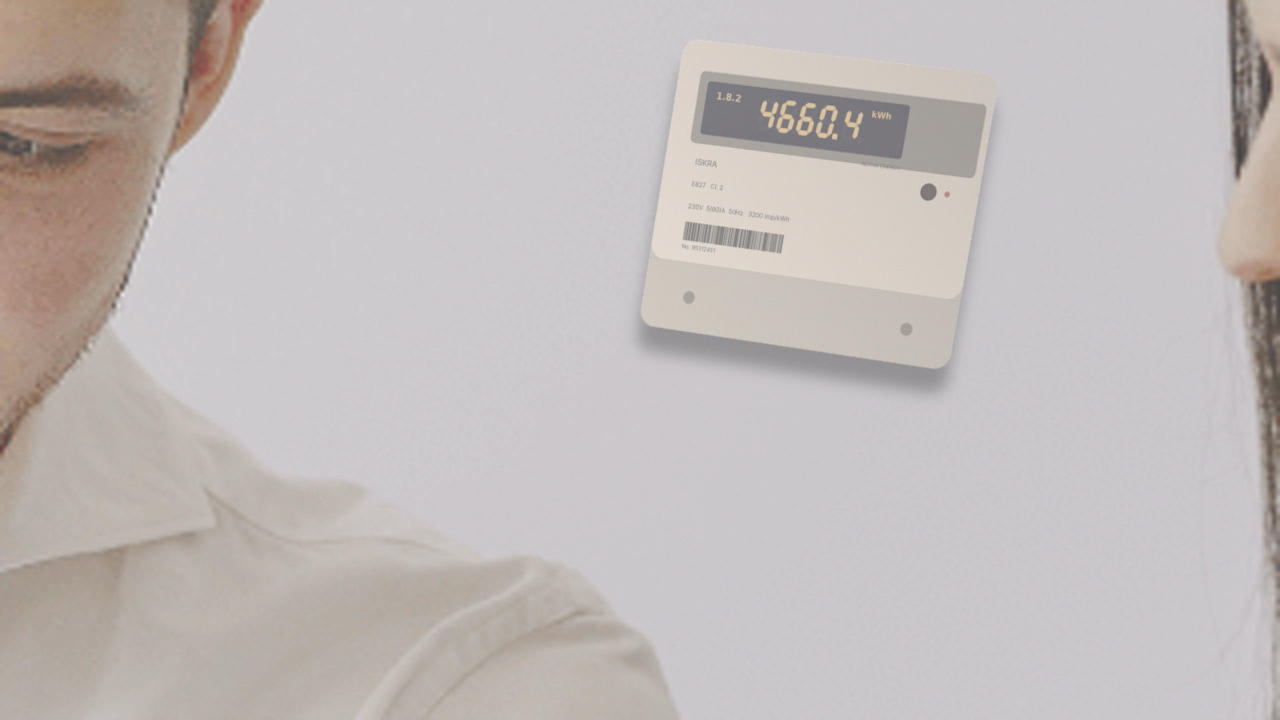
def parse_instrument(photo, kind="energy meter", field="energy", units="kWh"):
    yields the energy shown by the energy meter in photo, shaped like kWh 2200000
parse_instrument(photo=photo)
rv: kWh 4660.4
